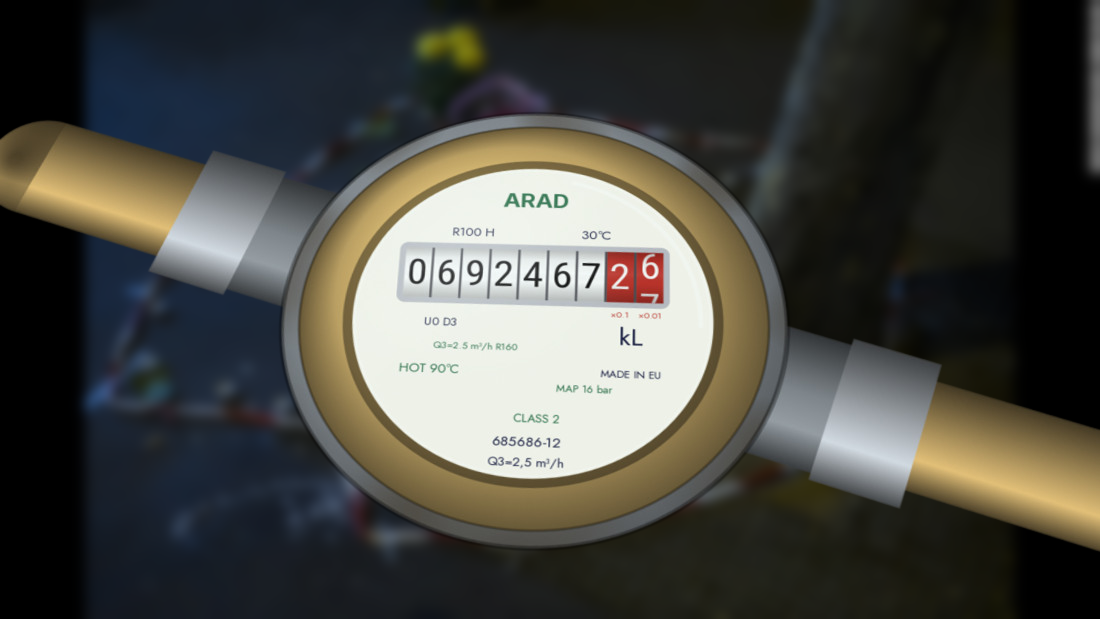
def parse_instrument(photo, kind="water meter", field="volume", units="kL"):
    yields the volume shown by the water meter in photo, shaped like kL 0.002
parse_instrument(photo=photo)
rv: kL 692467.26
